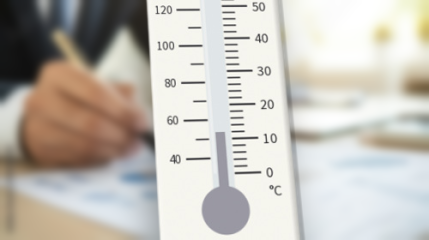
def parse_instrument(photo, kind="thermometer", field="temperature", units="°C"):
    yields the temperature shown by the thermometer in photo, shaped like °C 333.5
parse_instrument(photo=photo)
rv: °C 12
